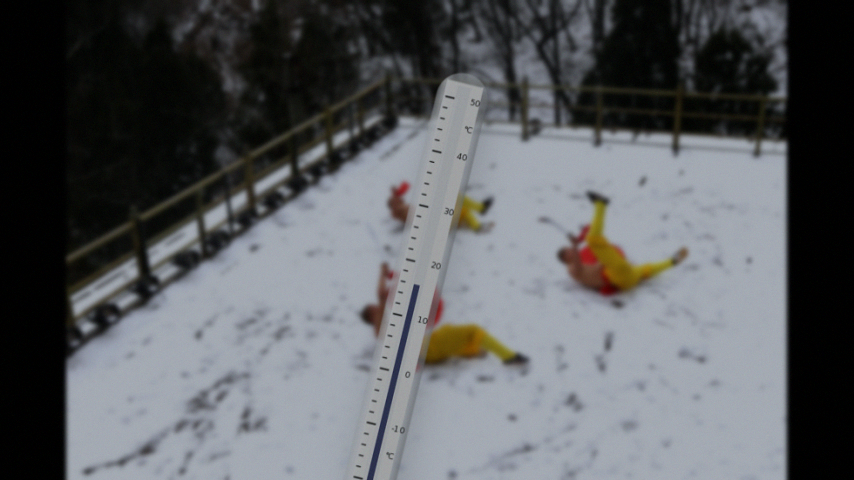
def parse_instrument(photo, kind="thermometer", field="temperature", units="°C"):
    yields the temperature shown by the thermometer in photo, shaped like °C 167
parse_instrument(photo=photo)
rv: °C 16
